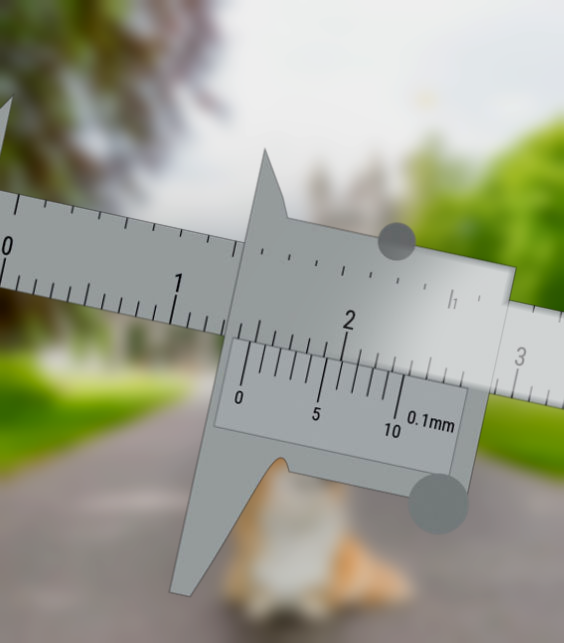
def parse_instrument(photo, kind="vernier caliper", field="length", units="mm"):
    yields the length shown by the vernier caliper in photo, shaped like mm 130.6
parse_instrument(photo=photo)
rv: mm 14.7
